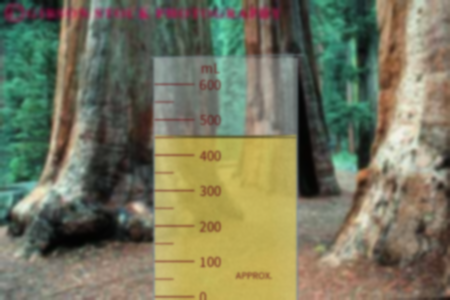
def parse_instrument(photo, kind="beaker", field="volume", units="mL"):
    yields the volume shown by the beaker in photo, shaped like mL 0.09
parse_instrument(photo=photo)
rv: mL 450
